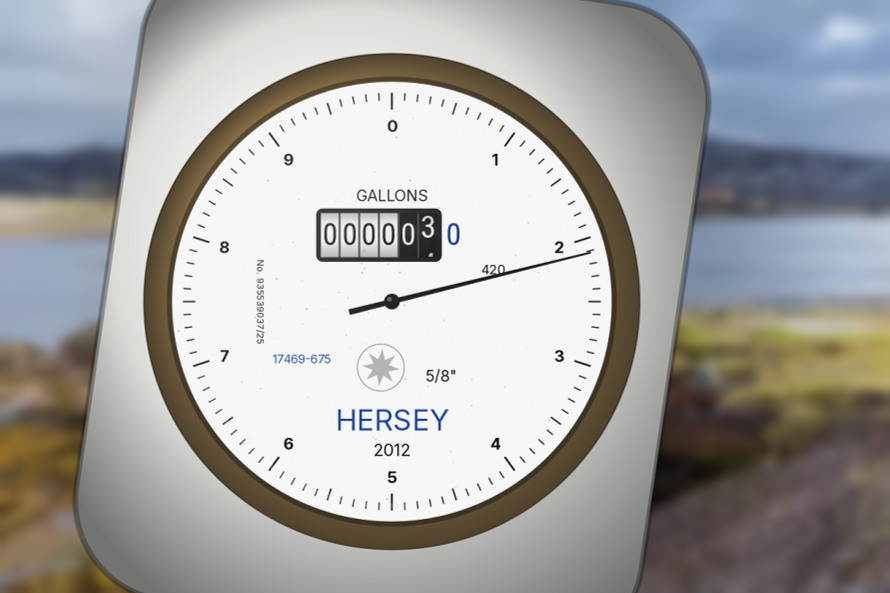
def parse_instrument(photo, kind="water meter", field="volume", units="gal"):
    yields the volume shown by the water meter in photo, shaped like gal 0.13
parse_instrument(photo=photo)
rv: gal 32.1
